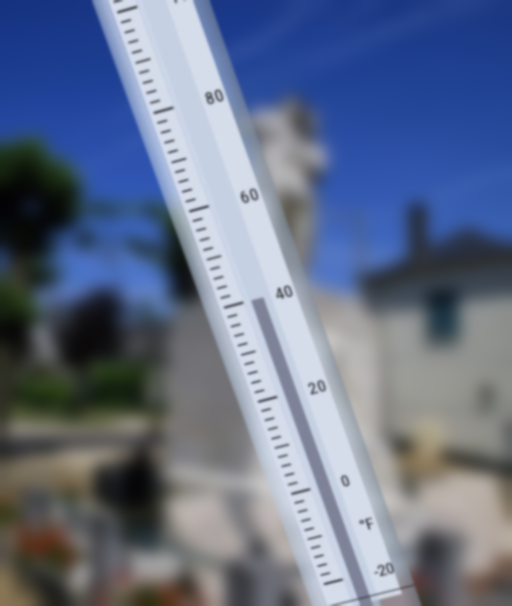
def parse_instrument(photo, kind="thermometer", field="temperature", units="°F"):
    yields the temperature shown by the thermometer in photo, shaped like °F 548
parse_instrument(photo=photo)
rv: °F 40
